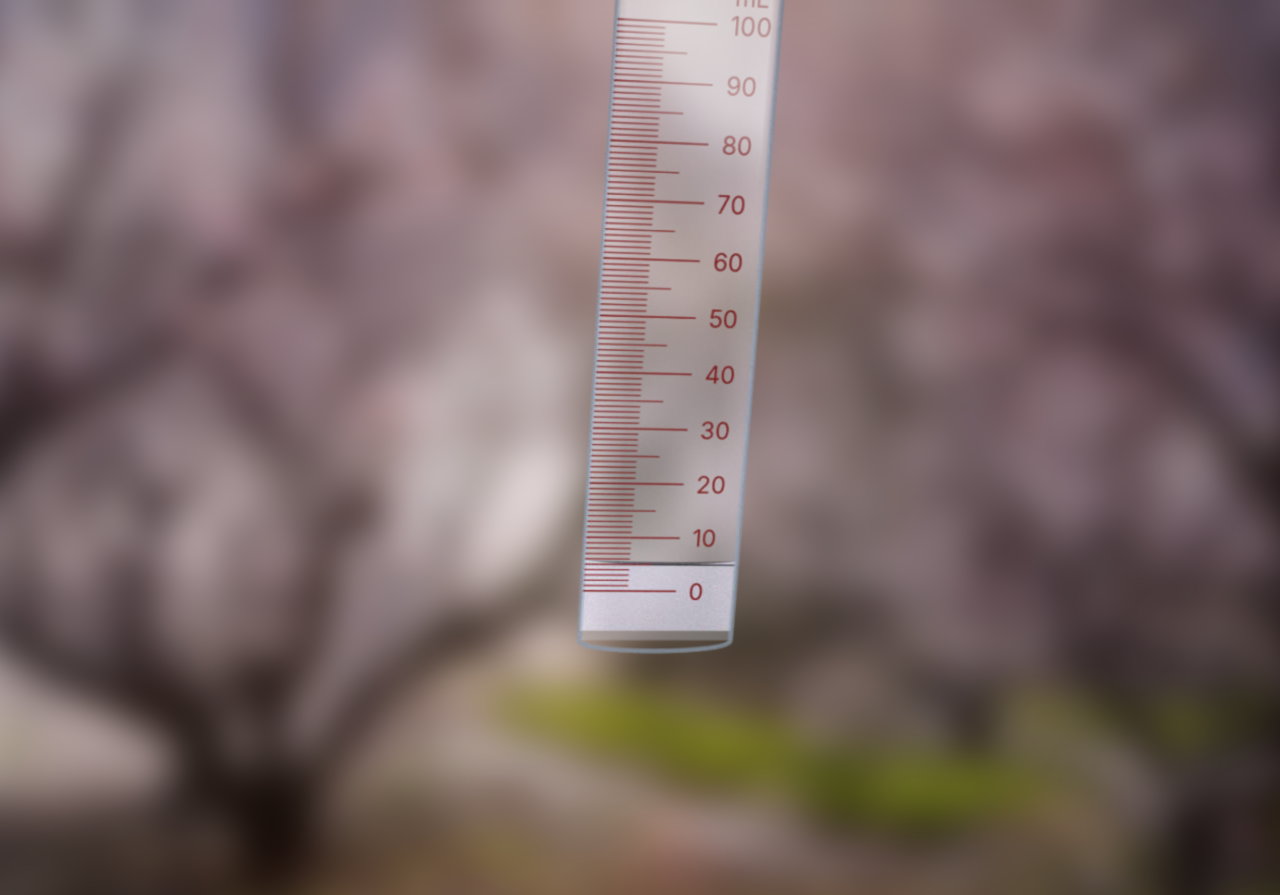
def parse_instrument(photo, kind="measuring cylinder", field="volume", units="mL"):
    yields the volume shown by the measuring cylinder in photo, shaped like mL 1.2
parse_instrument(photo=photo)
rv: mL 5
